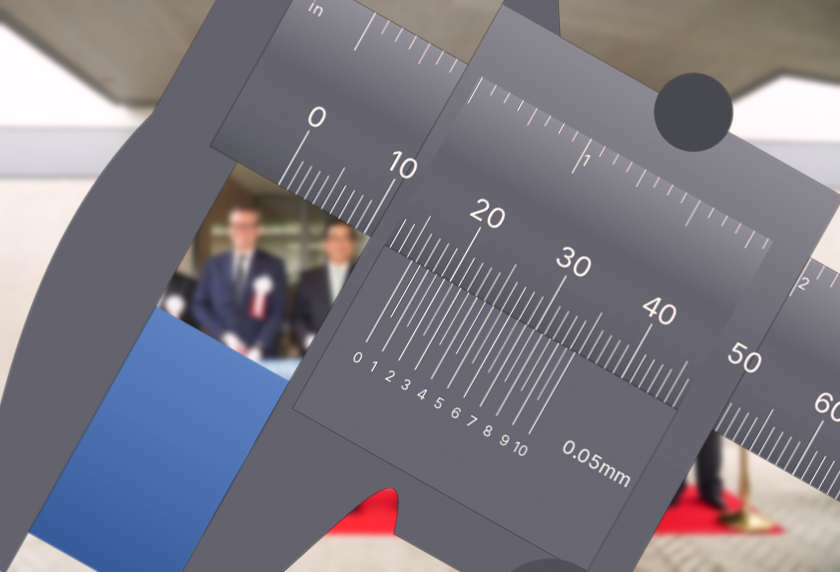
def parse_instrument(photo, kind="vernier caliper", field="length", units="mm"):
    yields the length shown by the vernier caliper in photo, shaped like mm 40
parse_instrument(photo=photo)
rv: mm 15.6
